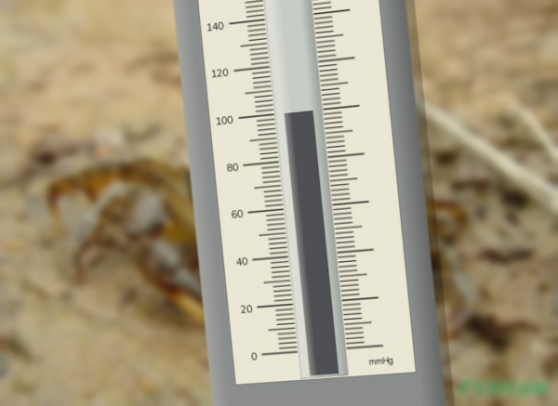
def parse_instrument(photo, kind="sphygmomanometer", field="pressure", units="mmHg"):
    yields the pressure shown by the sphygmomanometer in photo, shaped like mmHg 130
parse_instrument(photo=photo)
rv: mmHg 100
